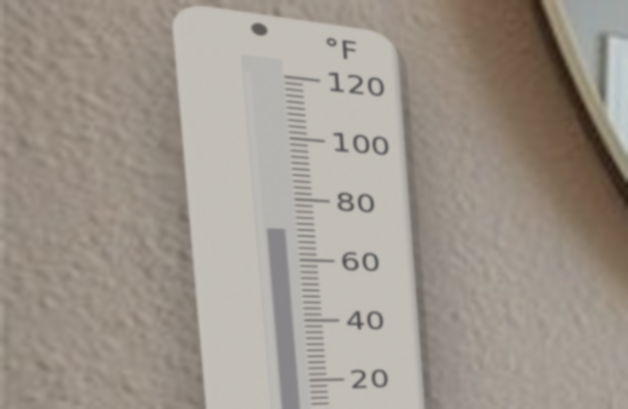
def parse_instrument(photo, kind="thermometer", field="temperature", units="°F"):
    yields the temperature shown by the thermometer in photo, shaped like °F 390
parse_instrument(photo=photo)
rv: °F 70
